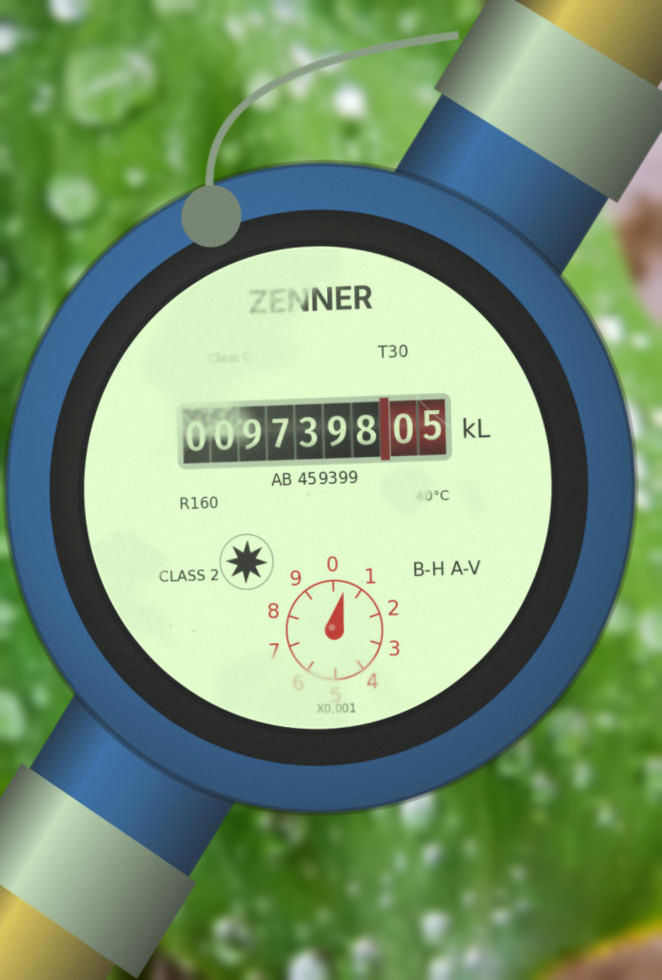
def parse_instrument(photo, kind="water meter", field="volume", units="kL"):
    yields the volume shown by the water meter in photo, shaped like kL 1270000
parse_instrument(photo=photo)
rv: kL 97398.050
